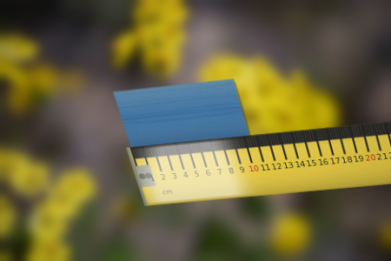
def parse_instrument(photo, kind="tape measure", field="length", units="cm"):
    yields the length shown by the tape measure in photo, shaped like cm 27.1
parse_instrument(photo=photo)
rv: cm 10.5
